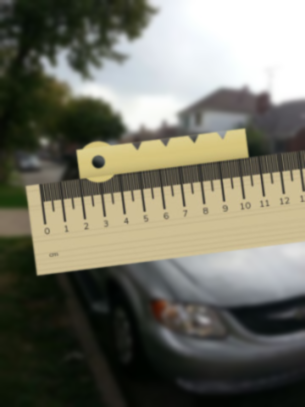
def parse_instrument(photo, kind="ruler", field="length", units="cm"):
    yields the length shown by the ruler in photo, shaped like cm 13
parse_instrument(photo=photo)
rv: cm 8.5
